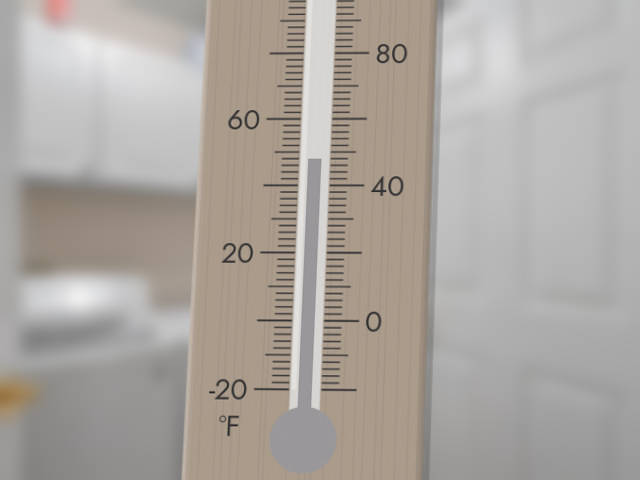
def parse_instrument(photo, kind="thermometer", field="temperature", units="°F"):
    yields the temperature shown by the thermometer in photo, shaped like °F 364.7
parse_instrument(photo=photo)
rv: °F 48
